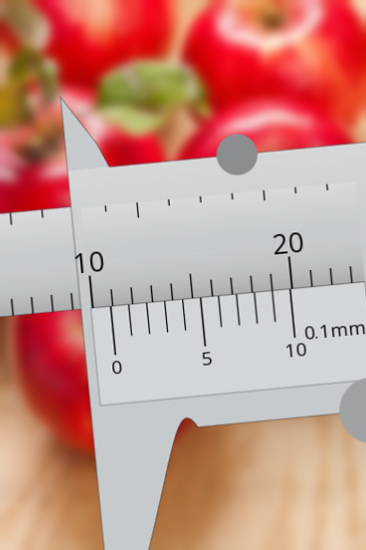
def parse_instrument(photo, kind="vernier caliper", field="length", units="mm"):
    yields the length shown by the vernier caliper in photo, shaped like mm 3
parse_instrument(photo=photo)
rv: mm 10.9
